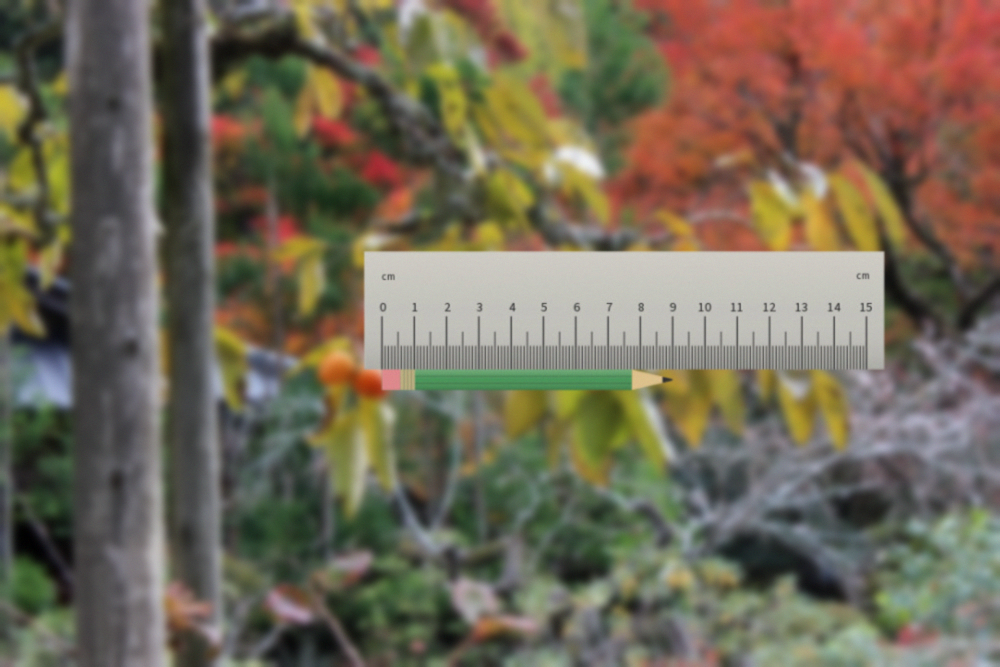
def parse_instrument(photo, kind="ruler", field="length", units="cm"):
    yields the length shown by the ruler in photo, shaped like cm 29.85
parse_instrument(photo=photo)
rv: cm 9
